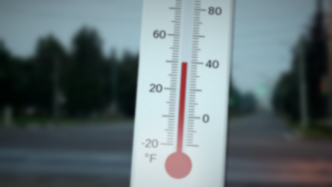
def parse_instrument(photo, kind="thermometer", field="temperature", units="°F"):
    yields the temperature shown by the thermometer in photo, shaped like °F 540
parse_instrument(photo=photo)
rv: °F 40
